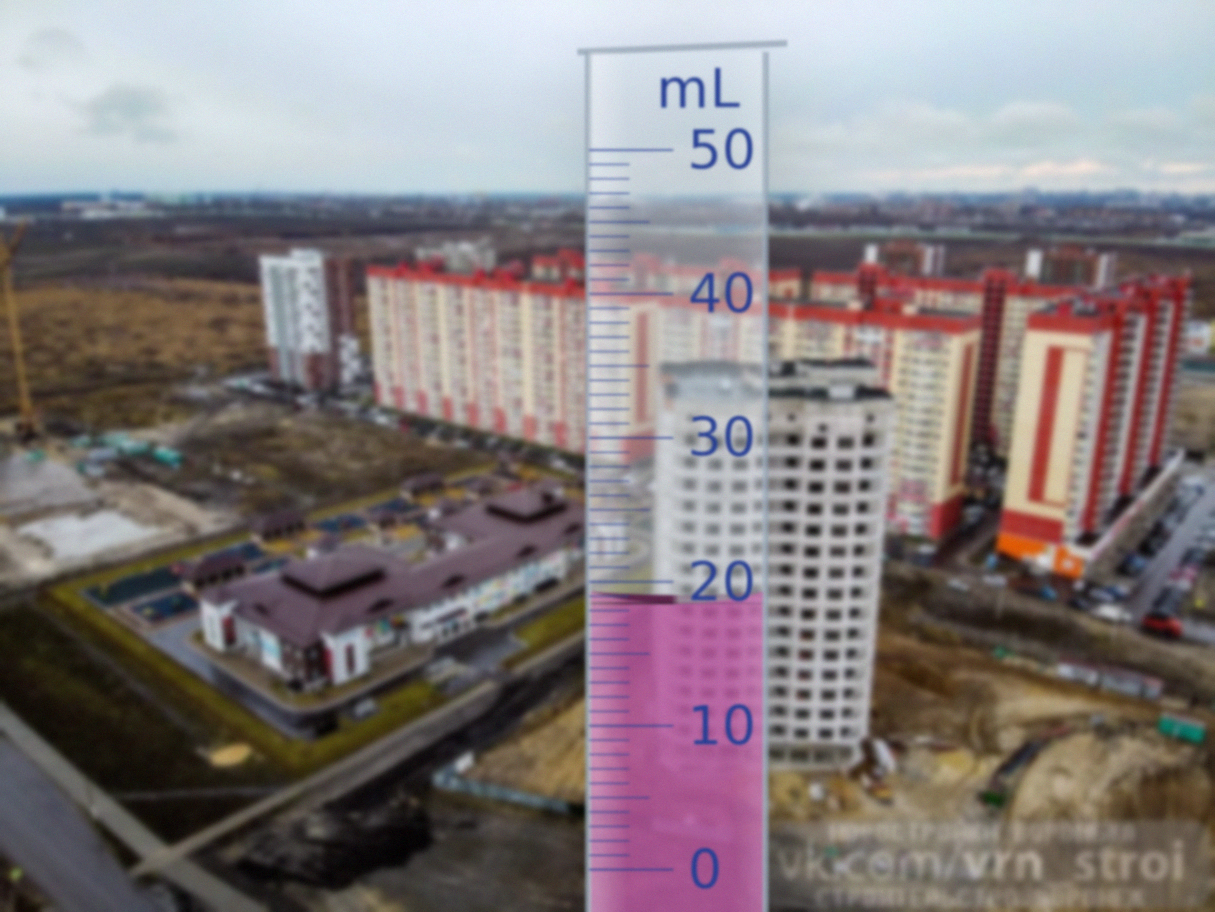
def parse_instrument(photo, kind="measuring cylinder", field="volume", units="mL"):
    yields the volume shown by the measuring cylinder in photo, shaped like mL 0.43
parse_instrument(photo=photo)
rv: mL 18.5
